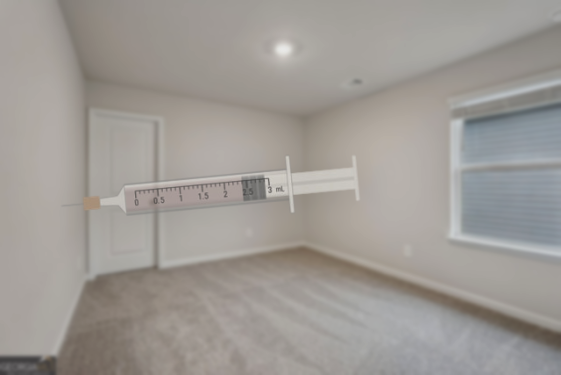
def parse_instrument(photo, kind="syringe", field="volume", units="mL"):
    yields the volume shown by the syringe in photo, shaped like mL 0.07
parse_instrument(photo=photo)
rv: mL 2.4
